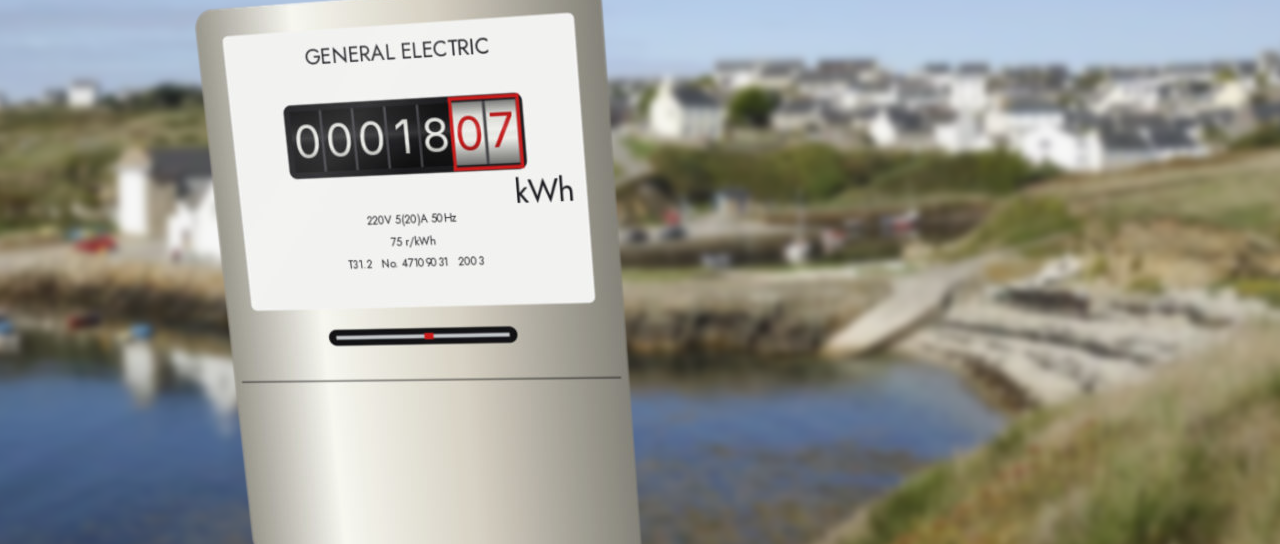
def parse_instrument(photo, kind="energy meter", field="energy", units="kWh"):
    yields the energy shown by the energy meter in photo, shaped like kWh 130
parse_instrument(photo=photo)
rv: kWh 18.07
